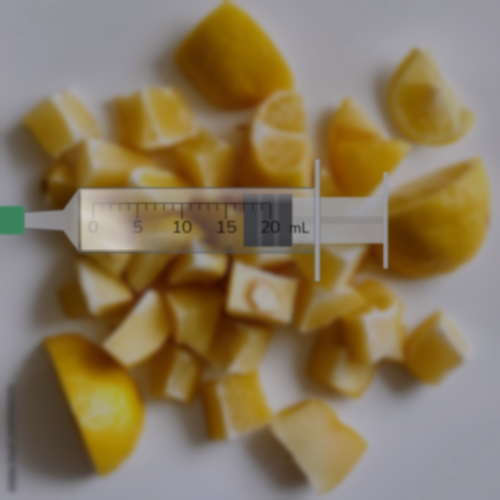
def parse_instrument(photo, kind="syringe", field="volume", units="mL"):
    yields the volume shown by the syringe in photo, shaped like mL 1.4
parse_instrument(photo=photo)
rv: mL 17
